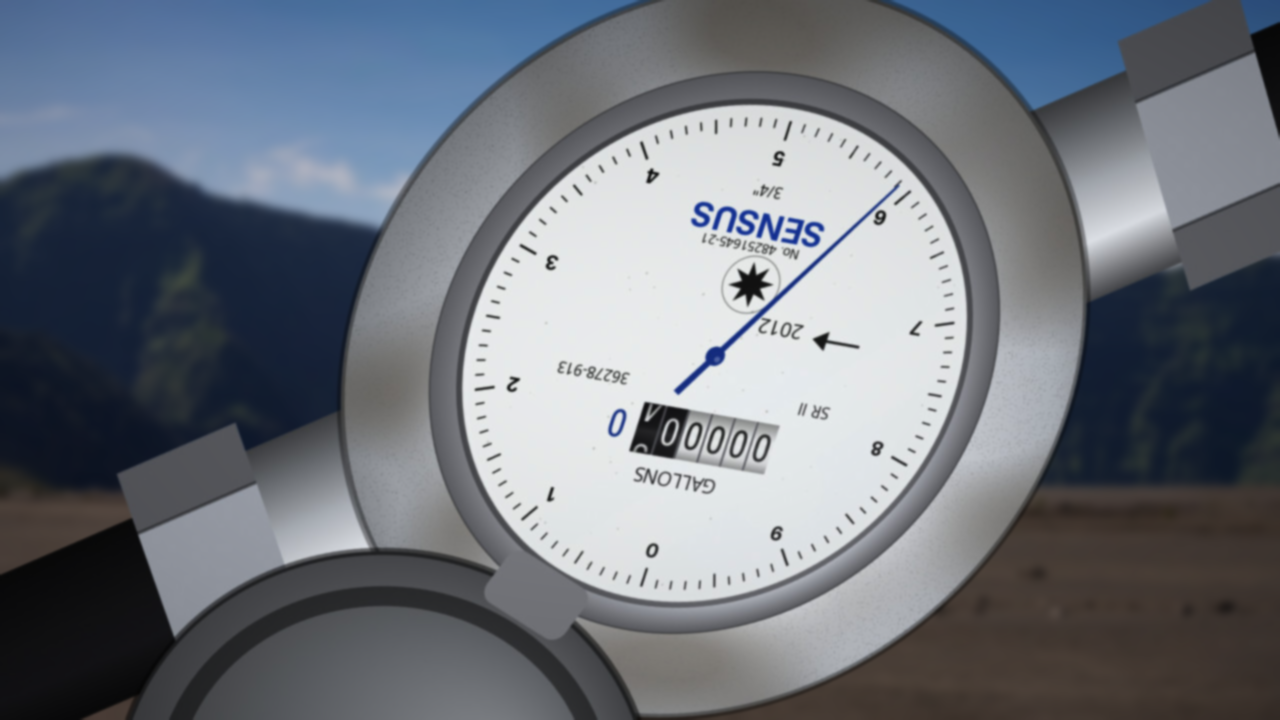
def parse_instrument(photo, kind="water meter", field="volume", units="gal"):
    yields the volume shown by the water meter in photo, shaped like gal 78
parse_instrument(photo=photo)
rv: gal 35.9
